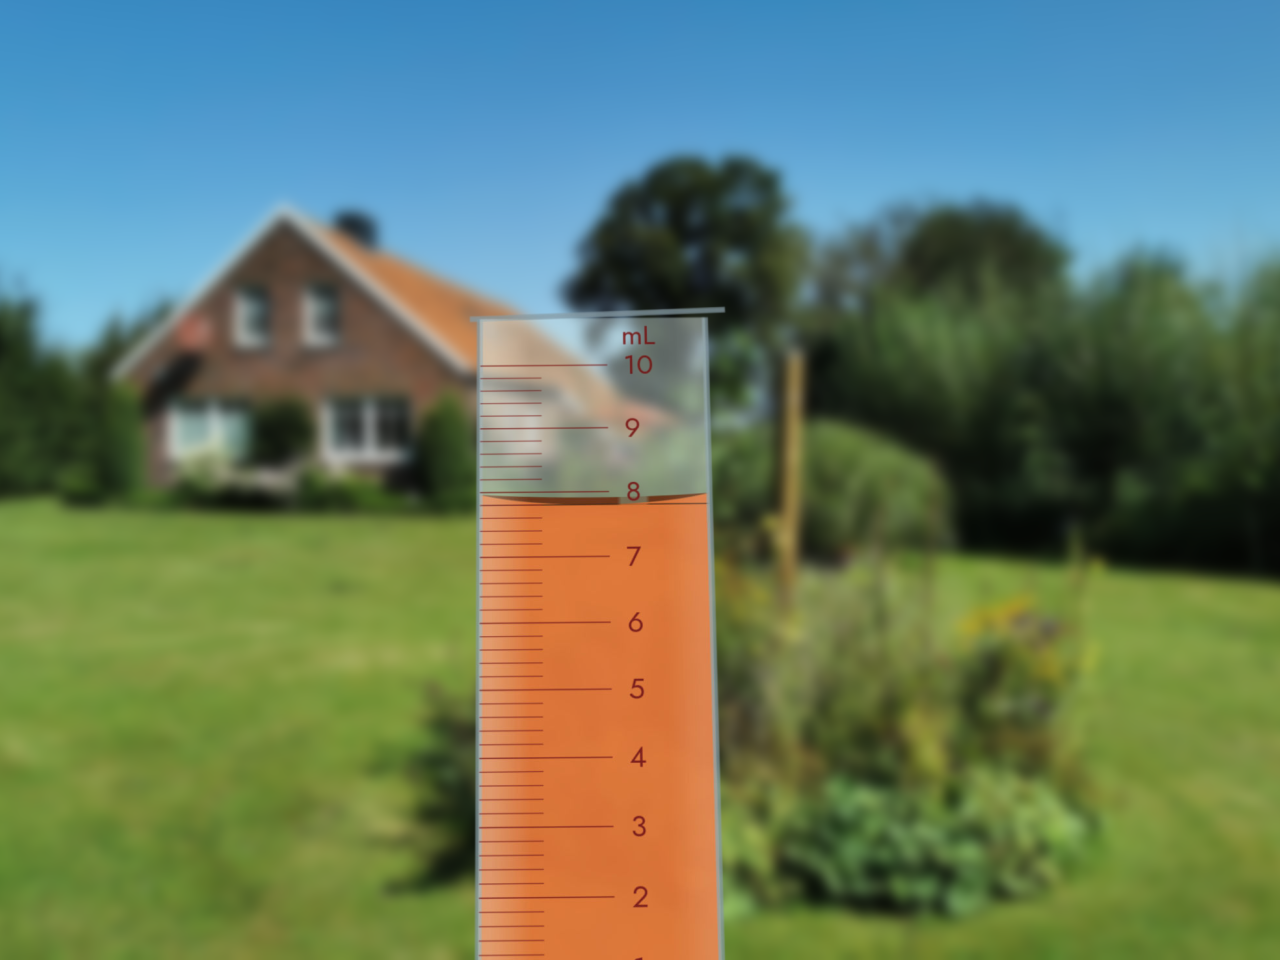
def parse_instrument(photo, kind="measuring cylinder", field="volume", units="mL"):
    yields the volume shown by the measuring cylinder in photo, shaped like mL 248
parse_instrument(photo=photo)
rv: mL 7.8
